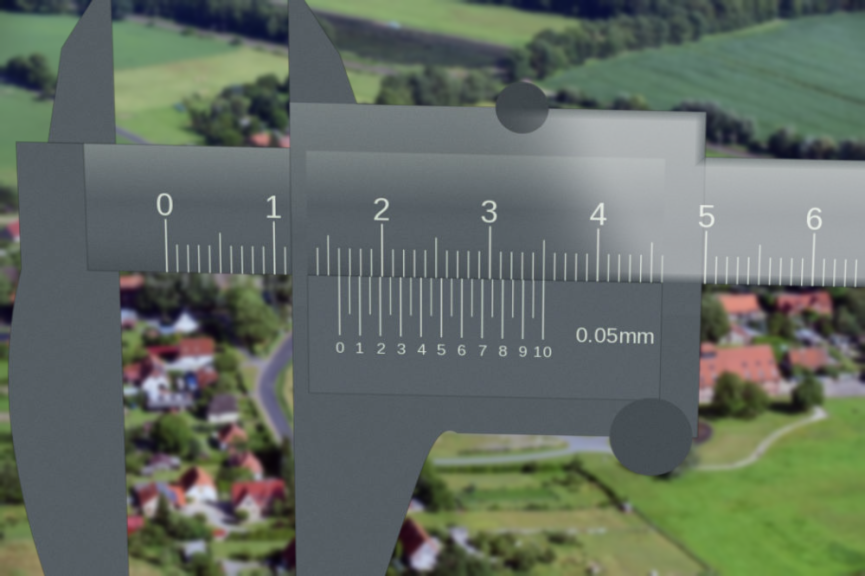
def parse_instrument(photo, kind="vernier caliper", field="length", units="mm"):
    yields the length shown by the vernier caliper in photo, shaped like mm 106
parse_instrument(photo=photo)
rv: mm 16.0
